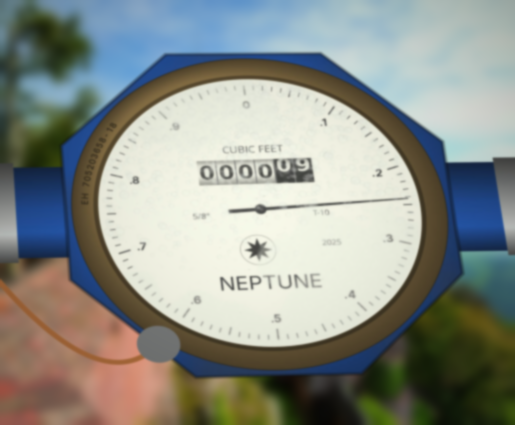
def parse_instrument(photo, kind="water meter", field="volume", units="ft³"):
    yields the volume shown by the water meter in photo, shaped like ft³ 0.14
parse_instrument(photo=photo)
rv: ft³ 9.24
